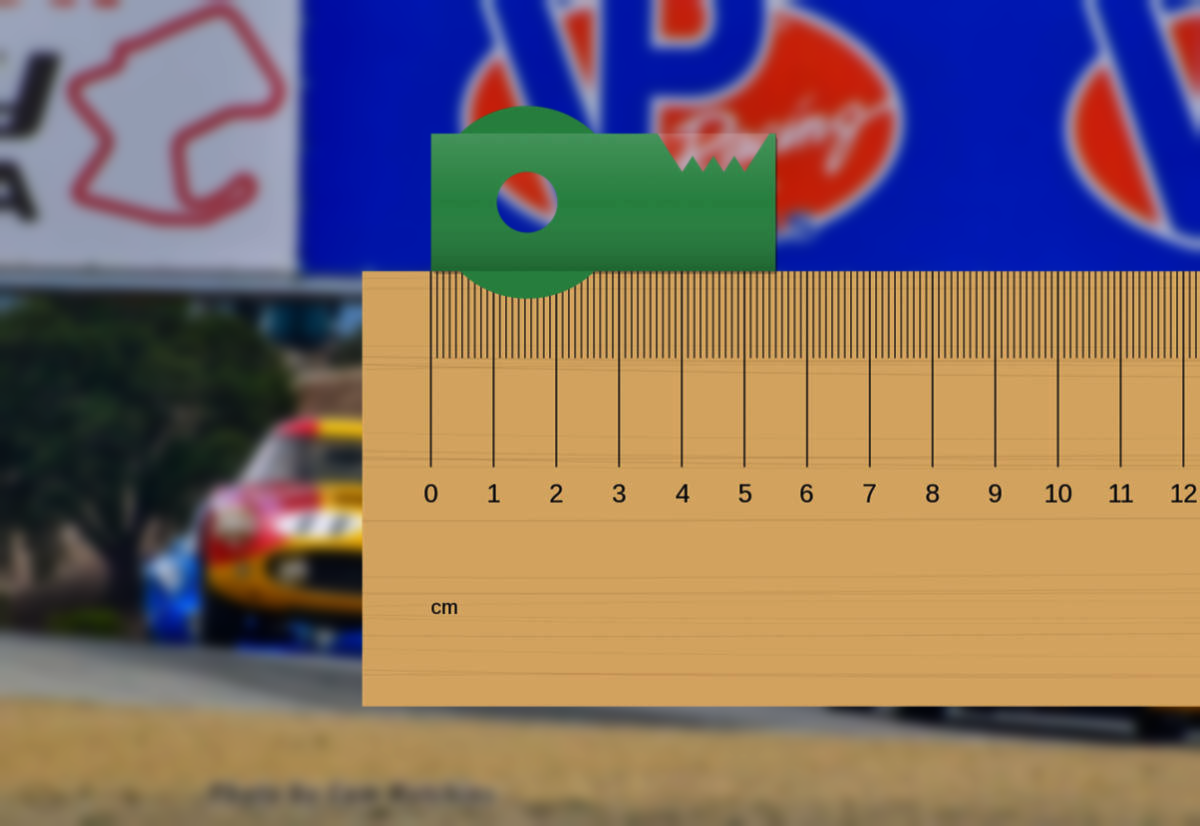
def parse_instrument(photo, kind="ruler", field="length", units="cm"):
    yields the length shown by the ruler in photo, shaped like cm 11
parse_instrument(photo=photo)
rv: cm 5.5
